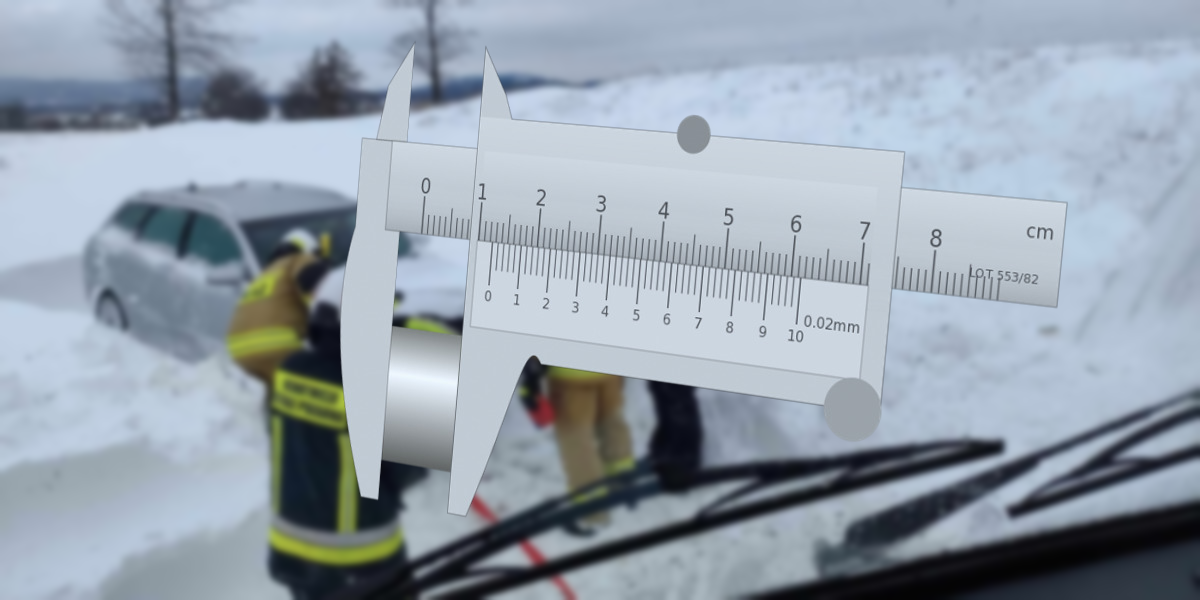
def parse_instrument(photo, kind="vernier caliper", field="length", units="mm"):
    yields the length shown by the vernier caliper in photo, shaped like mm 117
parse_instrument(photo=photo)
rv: mm 12.4
